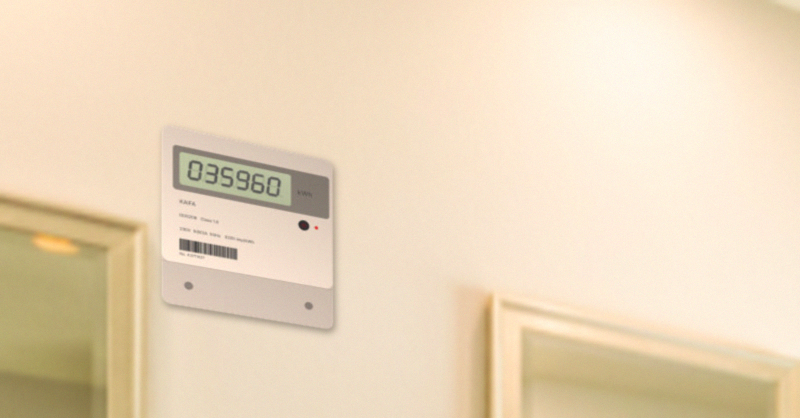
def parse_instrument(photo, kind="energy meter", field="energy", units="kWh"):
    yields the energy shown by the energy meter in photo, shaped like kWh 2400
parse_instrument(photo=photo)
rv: kWh 35960
